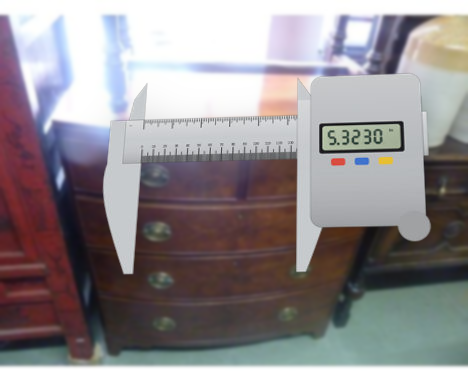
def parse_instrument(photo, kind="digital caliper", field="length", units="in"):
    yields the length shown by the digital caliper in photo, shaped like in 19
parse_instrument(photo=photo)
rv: in 5.3230
